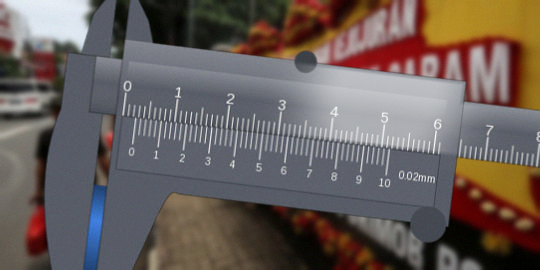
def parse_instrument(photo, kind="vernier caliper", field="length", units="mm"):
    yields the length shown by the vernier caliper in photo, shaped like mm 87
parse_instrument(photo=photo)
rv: mm 2.5
